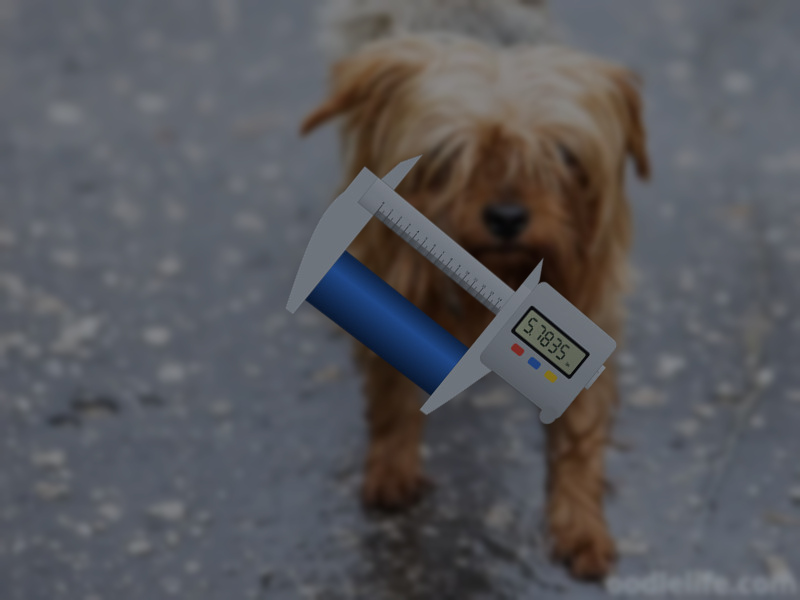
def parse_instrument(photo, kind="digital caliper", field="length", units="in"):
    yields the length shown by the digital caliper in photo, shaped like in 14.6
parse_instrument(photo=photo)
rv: in 5.7835
